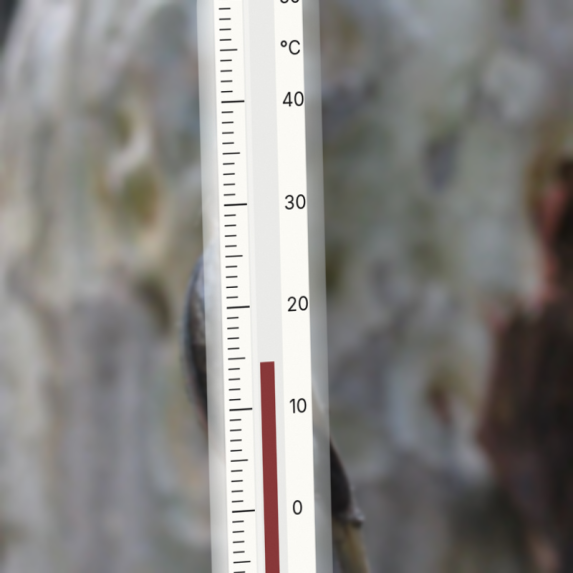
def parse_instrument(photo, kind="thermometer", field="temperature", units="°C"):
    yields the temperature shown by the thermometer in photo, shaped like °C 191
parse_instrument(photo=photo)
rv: °C 14.5
